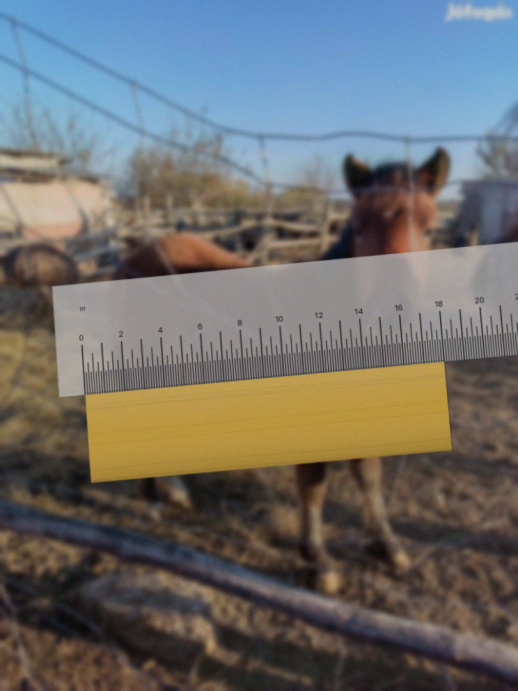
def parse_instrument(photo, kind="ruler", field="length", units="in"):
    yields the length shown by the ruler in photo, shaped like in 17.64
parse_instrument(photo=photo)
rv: in 18
